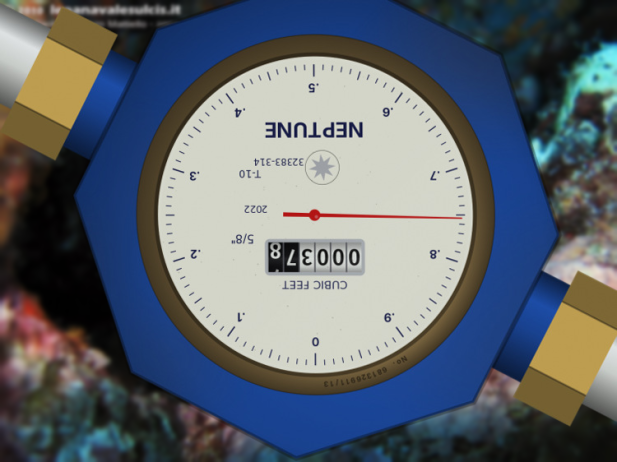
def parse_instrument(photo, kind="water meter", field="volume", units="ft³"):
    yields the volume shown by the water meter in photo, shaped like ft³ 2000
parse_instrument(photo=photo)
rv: ft³ 377.75
